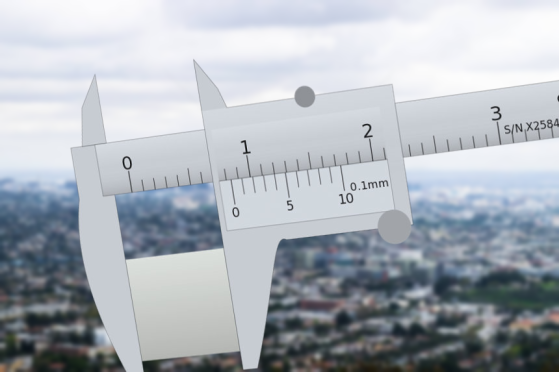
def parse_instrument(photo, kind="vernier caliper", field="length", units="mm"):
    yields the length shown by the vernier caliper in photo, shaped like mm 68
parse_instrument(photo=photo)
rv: mm 8.4
